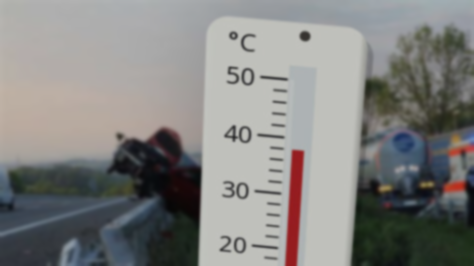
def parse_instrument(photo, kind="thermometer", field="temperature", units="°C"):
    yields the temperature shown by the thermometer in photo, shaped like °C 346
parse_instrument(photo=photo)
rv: °C 38
